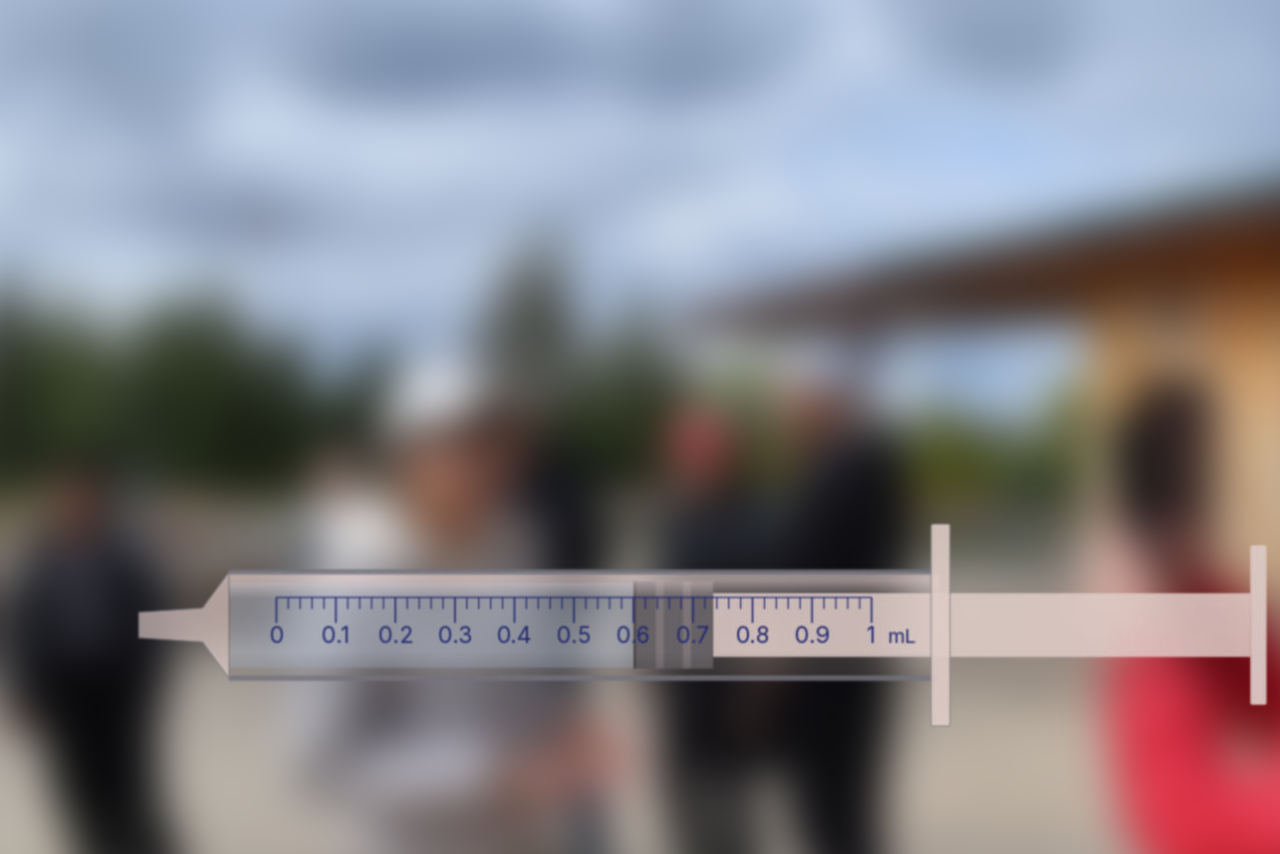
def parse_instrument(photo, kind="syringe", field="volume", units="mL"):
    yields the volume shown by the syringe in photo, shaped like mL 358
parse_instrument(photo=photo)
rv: mL 0.6
